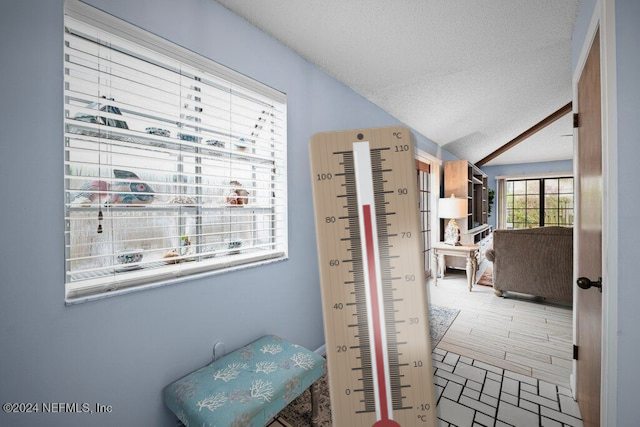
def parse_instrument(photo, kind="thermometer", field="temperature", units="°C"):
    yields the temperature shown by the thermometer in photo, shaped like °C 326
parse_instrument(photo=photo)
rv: °C 85
